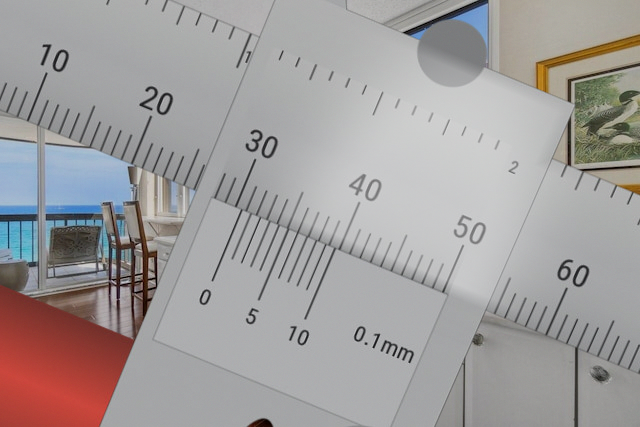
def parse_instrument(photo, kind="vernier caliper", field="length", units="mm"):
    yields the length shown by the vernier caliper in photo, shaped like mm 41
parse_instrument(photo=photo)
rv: mm 30.6
